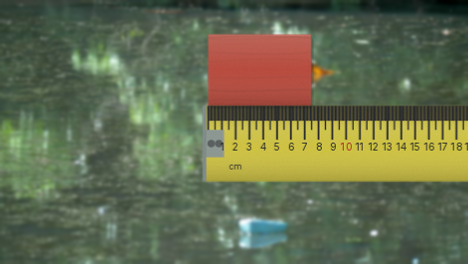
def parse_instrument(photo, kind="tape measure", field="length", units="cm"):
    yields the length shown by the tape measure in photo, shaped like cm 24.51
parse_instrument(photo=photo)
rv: cm 7.5
